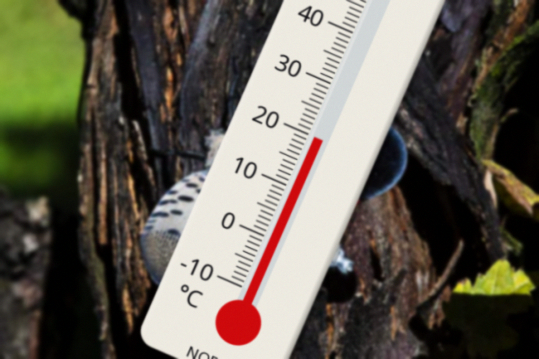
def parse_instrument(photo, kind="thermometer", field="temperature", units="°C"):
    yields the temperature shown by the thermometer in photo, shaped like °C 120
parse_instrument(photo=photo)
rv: °C 20
